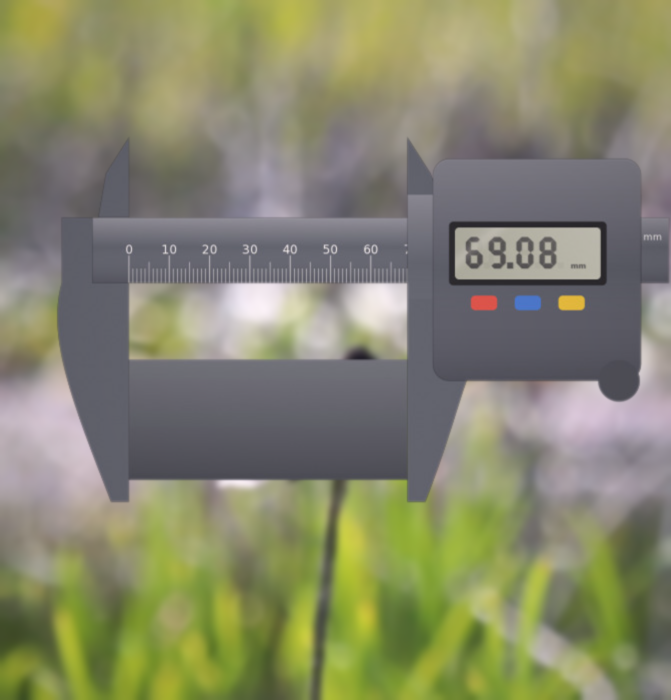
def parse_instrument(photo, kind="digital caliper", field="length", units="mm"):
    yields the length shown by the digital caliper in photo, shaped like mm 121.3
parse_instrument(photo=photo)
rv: mm 69.08
